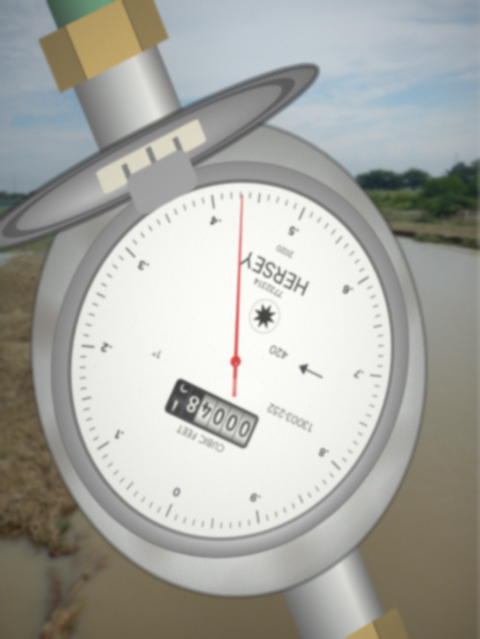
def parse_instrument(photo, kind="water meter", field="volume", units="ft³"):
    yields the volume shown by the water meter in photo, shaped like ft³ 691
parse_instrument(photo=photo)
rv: ft³ 481.43
